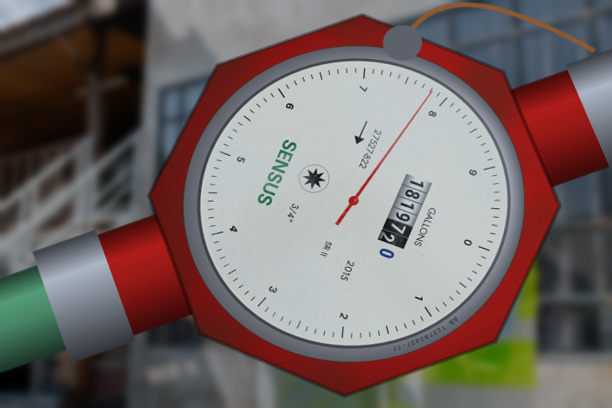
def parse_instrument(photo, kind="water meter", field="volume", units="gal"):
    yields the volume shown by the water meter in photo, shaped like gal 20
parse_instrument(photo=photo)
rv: gal 1819717.8
